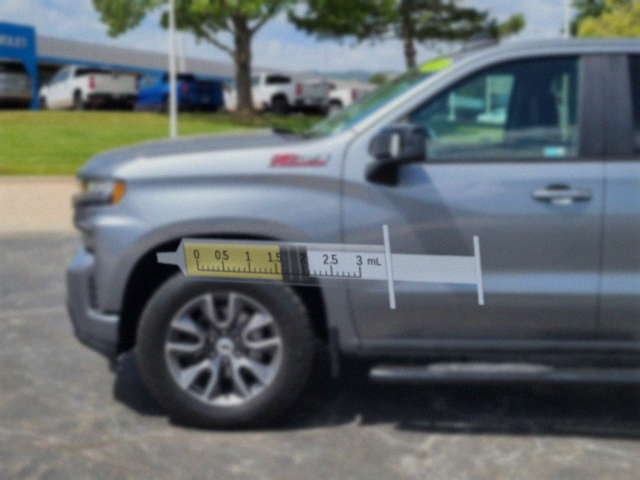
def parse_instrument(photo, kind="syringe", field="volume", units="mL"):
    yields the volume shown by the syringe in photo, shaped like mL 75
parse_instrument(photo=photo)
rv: mL 1.6
